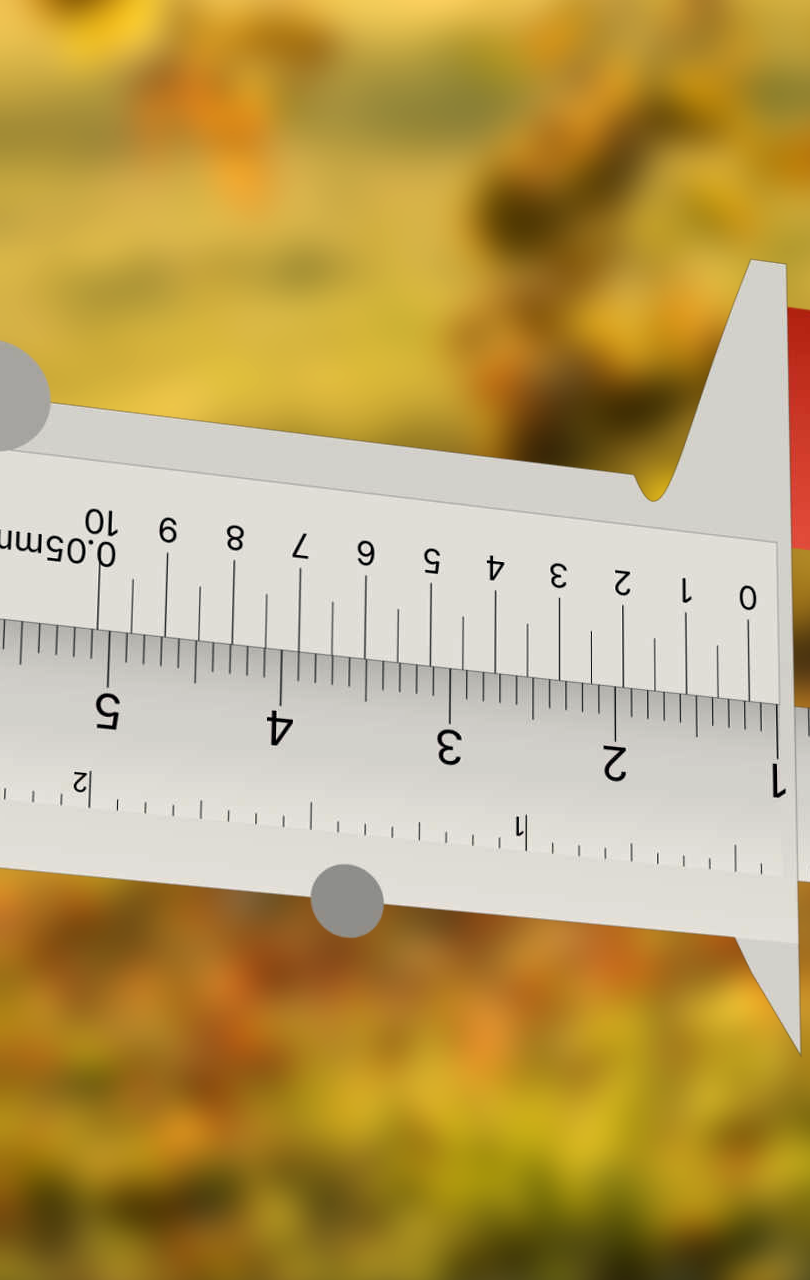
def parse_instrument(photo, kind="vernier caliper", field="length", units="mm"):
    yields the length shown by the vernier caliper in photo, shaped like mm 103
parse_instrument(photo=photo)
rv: mm 11.7
